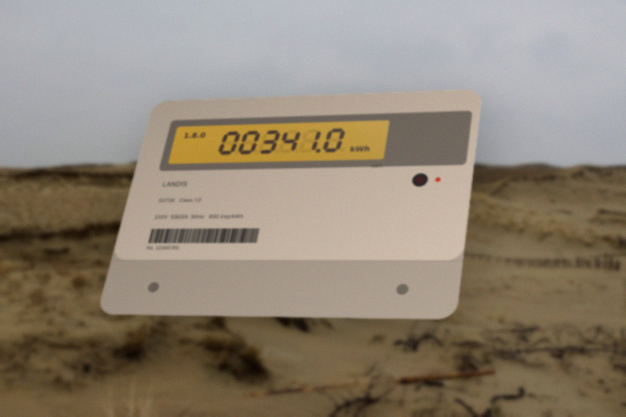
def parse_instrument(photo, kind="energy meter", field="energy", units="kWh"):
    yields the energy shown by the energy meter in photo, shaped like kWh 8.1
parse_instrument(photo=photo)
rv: kWh 341.0
